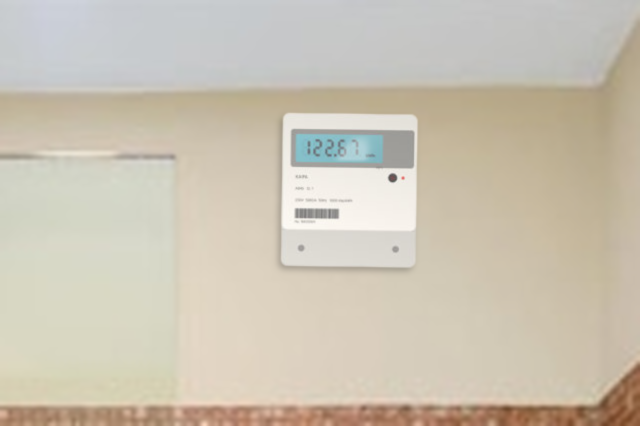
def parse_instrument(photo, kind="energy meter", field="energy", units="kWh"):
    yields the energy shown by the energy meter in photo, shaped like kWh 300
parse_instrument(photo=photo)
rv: kWh 122.67
